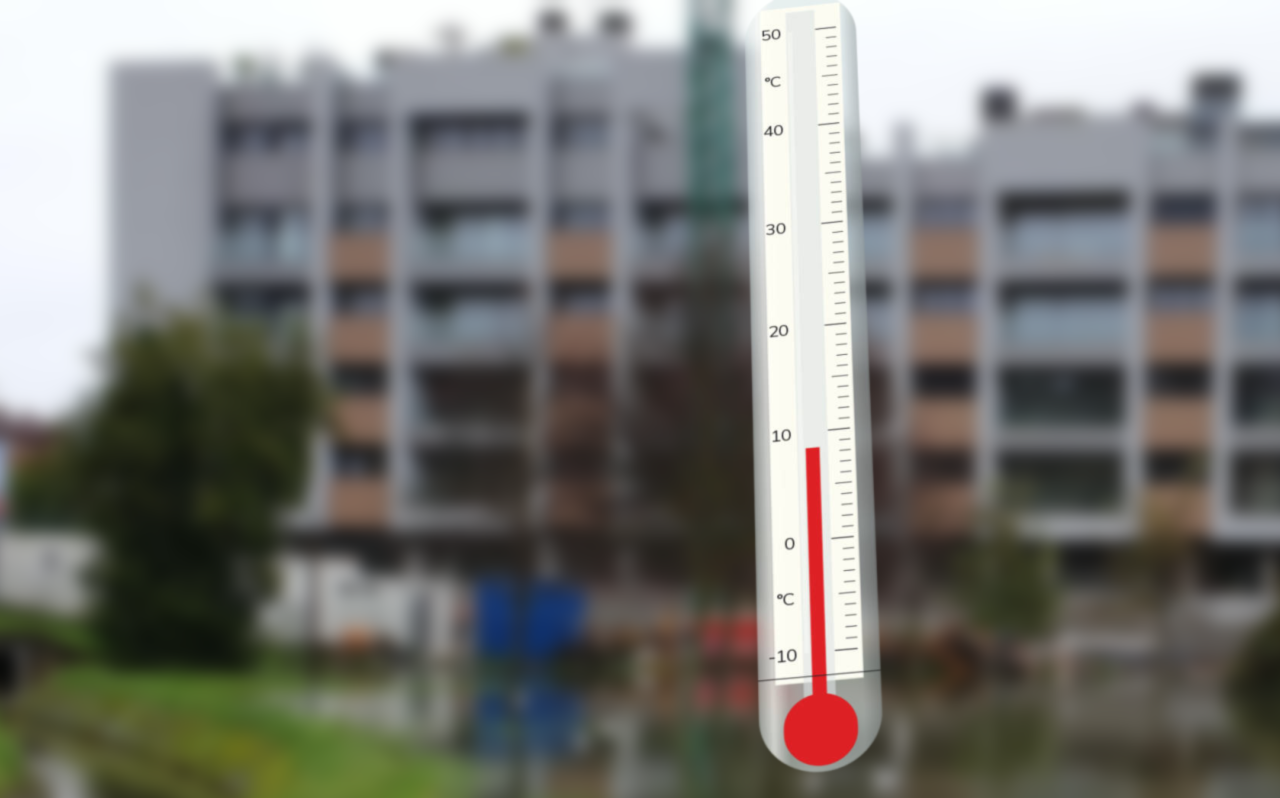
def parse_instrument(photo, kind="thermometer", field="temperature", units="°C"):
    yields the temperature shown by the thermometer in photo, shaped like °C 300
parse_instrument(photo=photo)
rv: °C 8.5
